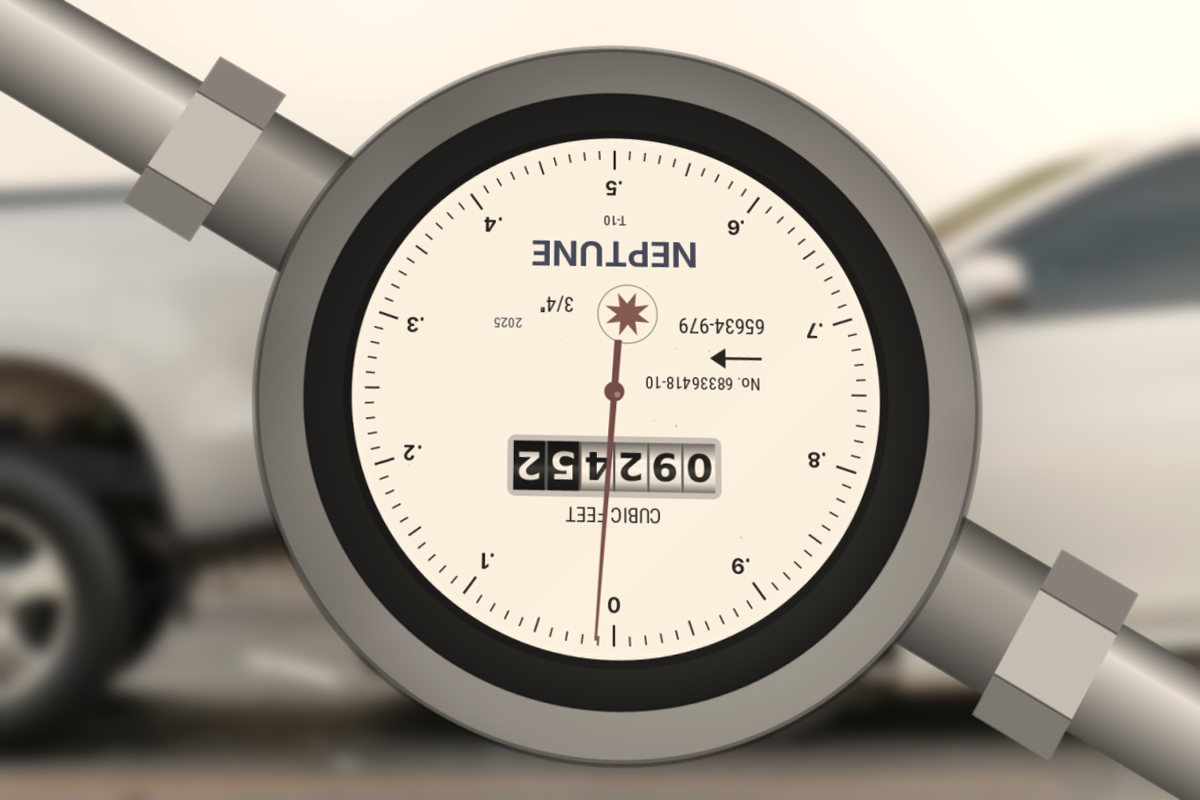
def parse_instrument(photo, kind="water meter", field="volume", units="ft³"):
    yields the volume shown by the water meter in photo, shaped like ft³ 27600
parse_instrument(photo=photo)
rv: ft³ 92452.01
